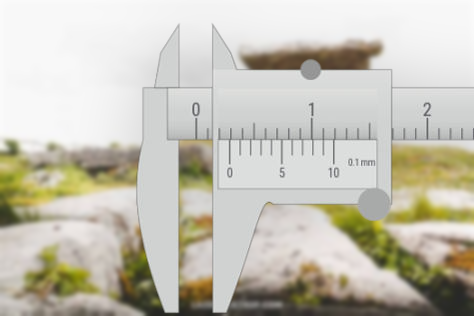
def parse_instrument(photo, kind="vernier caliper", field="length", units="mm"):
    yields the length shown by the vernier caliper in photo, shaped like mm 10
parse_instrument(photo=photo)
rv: mm 2.9
